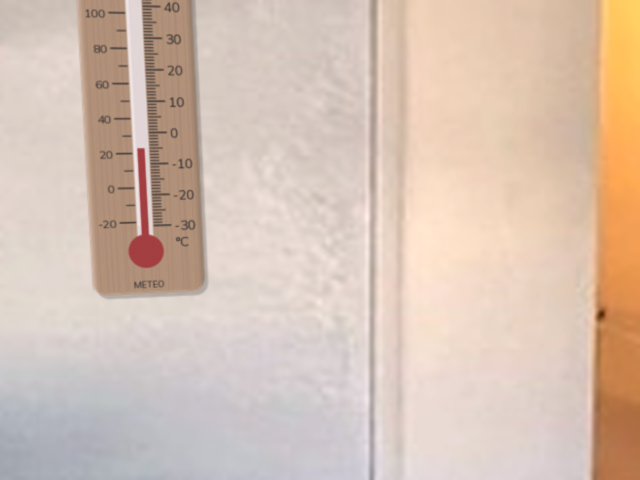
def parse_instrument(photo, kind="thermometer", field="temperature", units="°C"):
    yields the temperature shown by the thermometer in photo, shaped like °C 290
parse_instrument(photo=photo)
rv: °C -5
